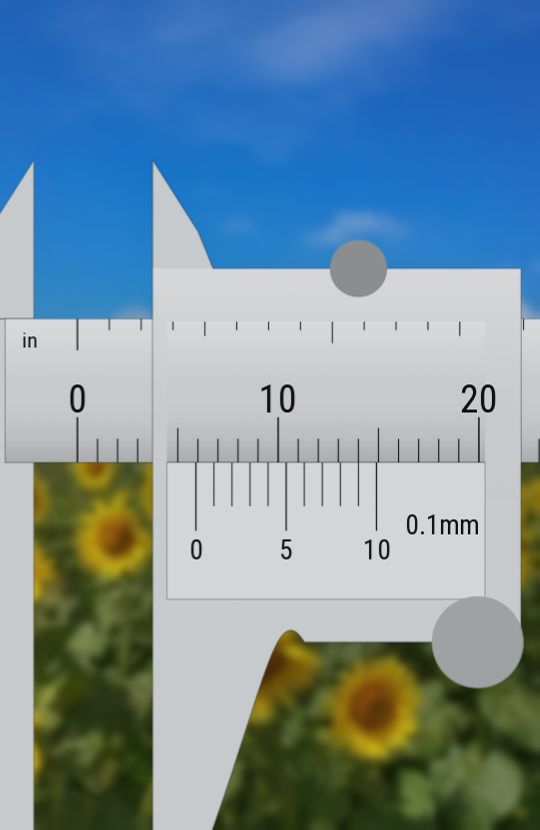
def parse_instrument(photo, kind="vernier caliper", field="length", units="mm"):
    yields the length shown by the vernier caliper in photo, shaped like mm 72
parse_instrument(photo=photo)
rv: mm 5.9
